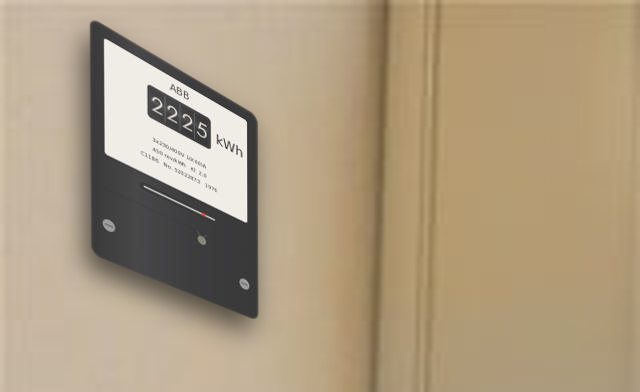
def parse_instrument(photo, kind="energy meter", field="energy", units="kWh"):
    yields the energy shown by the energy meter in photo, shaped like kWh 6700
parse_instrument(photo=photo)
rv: kWh 2225
